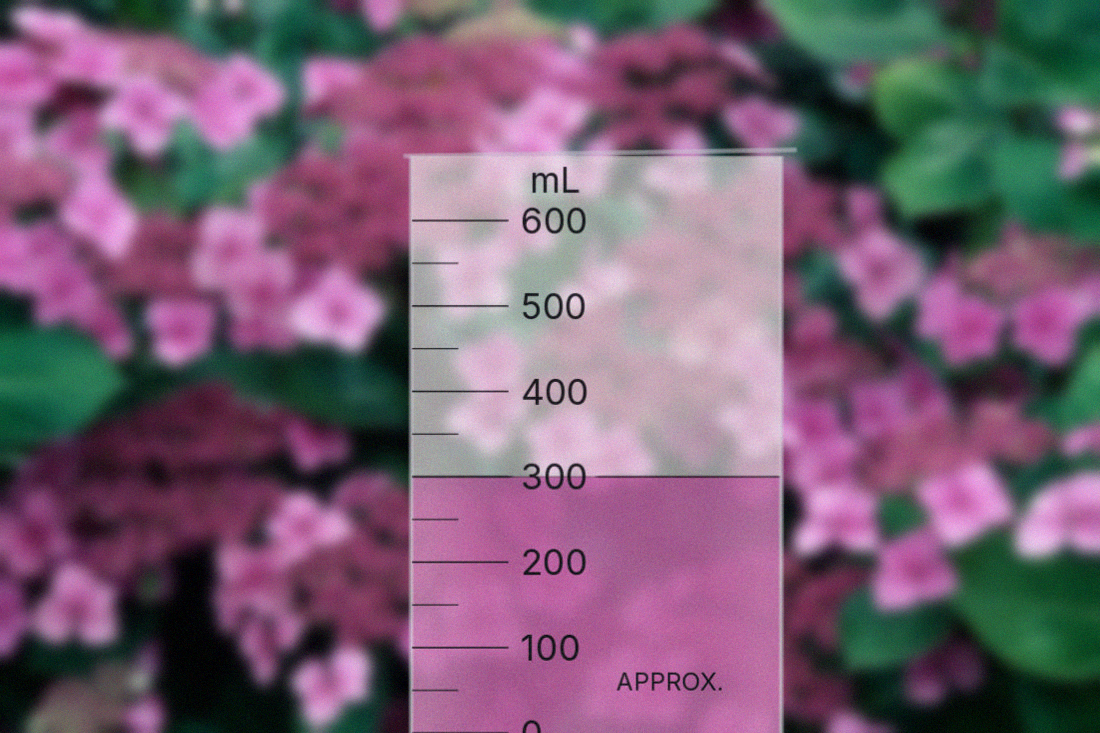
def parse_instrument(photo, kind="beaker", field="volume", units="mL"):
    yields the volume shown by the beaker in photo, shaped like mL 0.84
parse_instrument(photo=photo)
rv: mL 300
